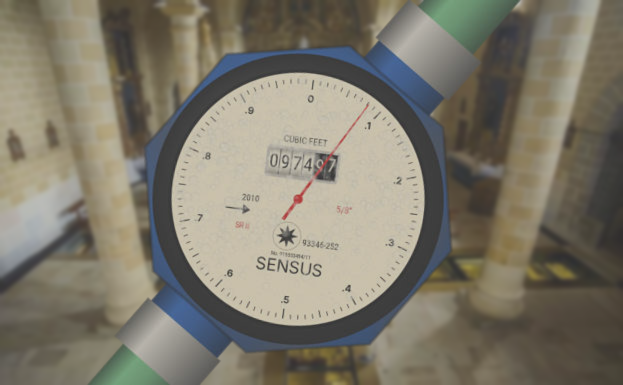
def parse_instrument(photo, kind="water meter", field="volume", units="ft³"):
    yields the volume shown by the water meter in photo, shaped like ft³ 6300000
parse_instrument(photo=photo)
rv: ft³ 97497.08
